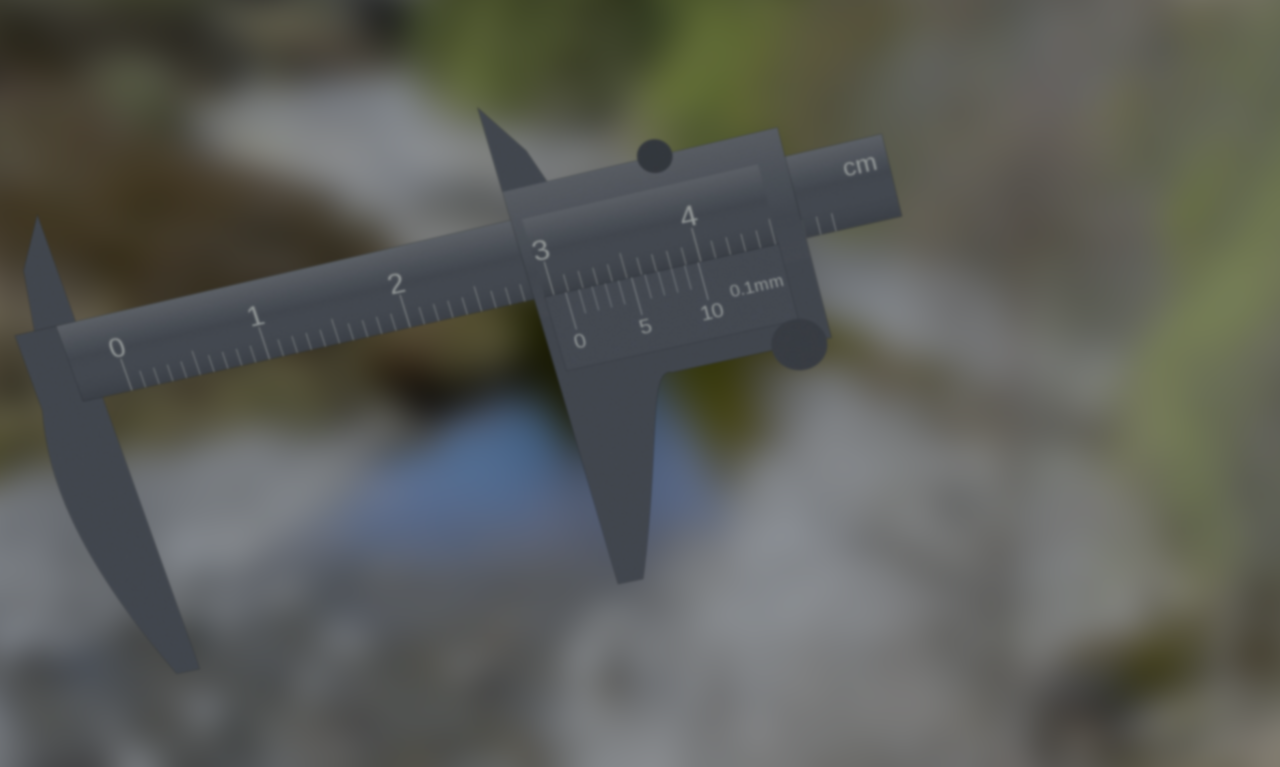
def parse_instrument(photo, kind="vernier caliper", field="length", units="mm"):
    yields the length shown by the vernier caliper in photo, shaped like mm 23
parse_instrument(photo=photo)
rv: mm 30.8
